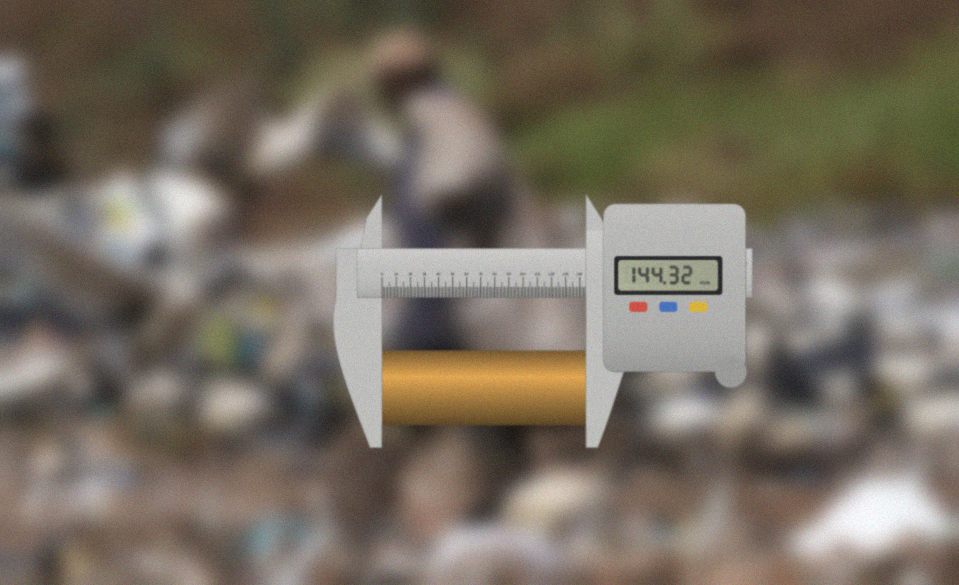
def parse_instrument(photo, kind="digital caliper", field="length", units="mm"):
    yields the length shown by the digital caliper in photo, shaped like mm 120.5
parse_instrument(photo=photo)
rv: mm 144.32
